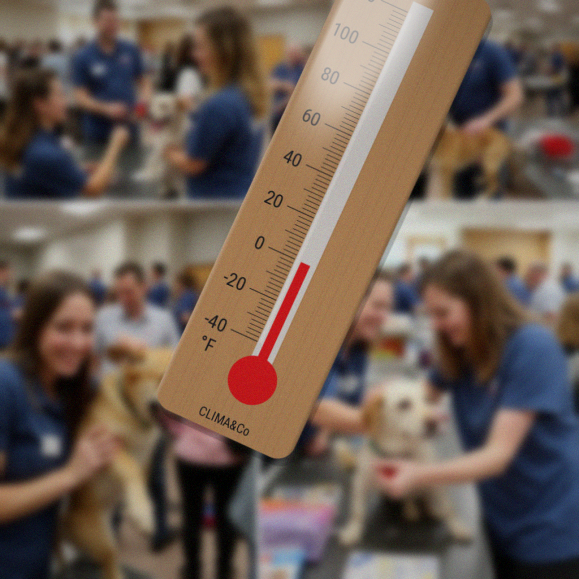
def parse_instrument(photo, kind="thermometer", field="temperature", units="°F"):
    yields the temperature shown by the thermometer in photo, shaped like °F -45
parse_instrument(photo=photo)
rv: °F 0
